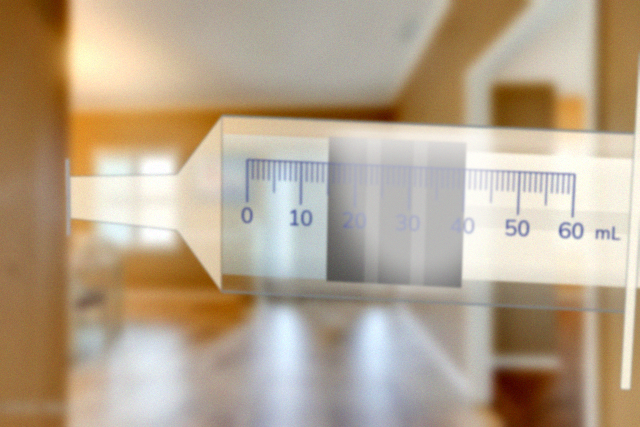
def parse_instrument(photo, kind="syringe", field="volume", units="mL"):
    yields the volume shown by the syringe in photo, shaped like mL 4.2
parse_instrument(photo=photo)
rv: mL 15
